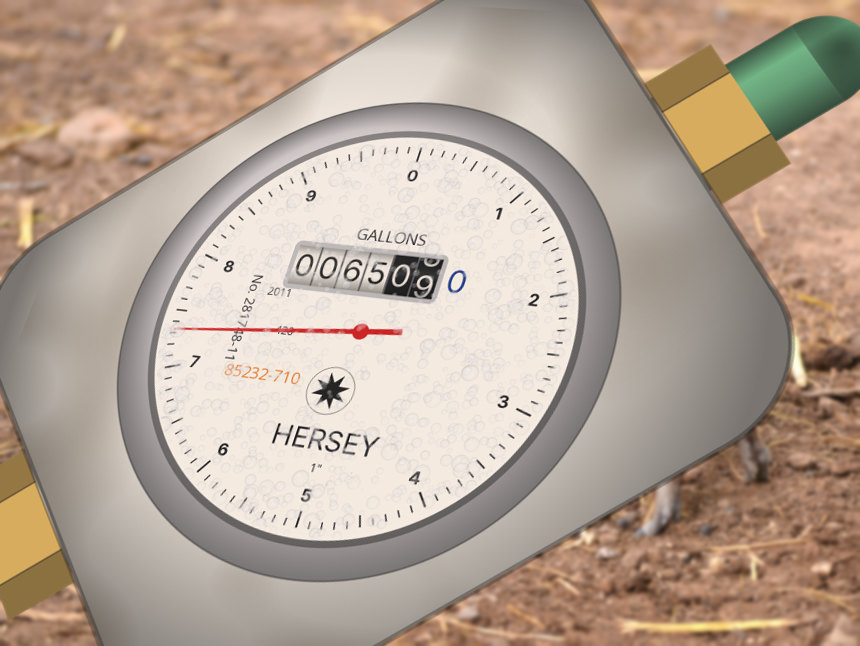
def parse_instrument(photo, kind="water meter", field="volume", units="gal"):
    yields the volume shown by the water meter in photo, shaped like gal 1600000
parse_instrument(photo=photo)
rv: gal 65087.3
